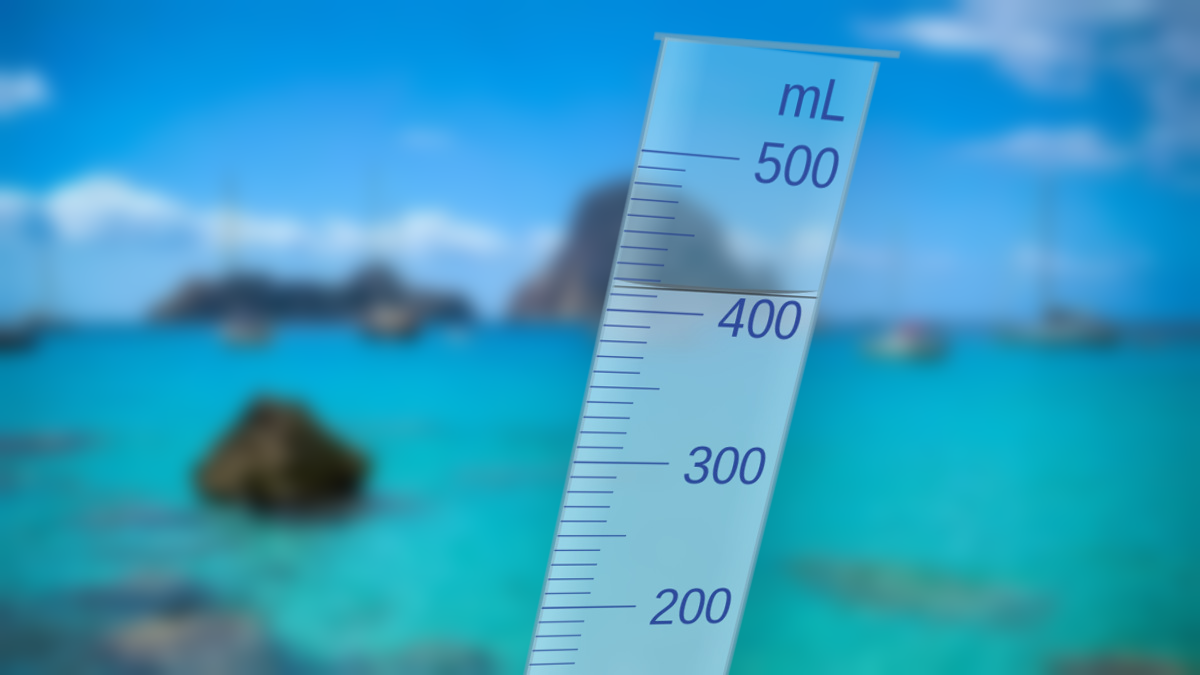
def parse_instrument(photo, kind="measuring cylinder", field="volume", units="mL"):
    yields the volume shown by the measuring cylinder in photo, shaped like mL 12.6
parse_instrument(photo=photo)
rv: mL 415
